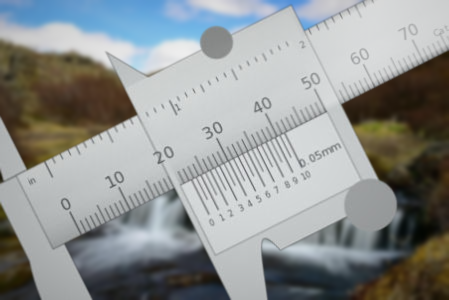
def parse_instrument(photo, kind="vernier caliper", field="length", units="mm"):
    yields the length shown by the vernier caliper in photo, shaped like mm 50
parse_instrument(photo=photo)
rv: mm 22.5
